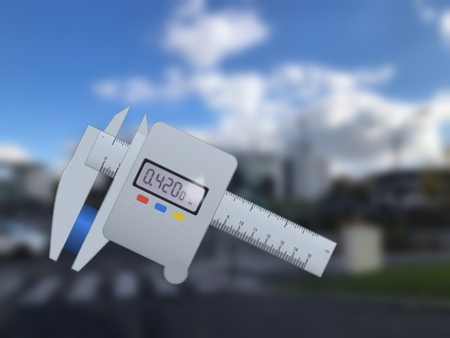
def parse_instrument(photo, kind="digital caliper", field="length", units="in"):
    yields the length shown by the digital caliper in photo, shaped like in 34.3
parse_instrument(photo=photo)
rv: in 0.4200
